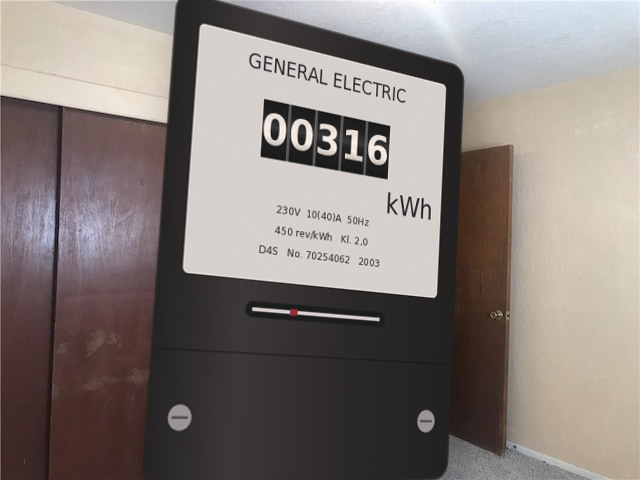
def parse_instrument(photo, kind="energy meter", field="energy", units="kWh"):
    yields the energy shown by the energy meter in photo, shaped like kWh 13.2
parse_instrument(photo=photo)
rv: kWh 316
